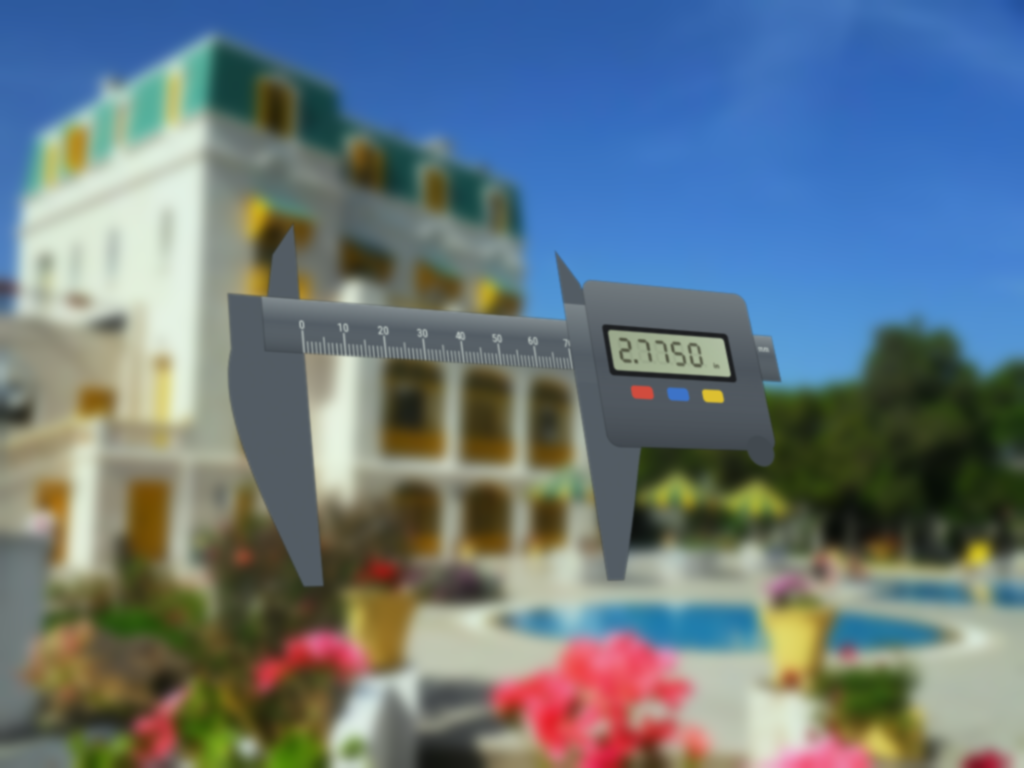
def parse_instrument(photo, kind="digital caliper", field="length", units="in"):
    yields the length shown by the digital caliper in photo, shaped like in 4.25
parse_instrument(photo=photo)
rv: in 2.7750
